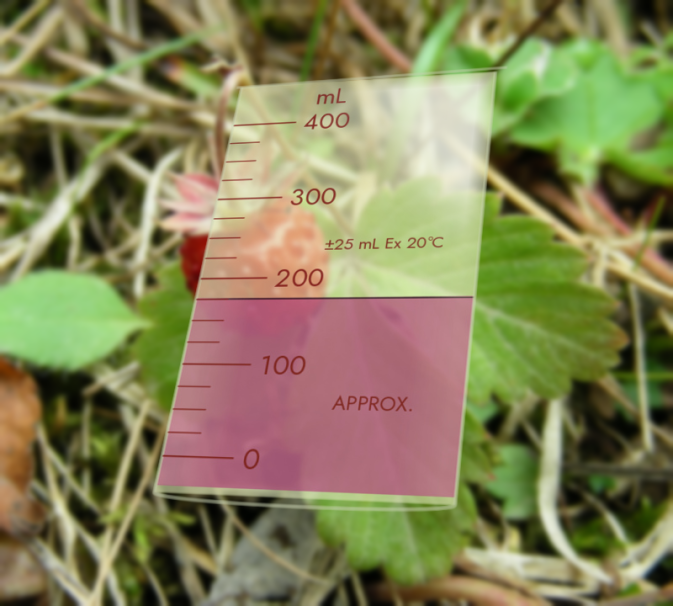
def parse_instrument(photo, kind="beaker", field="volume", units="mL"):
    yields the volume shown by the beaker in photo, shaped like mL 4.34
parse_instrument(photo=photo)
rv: mL 175
